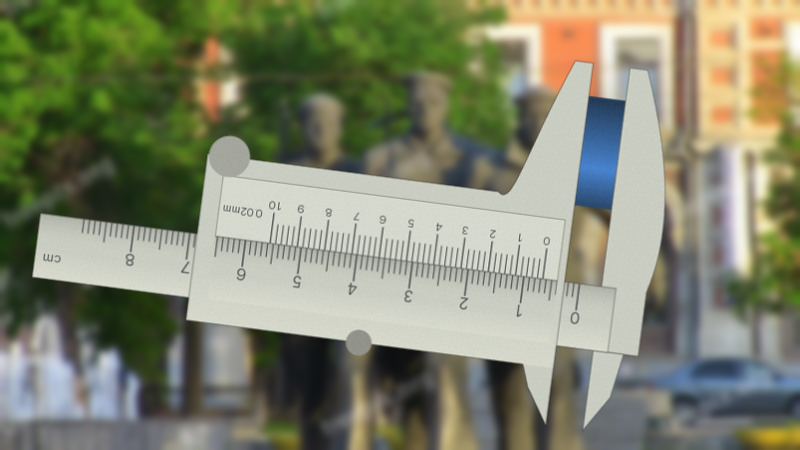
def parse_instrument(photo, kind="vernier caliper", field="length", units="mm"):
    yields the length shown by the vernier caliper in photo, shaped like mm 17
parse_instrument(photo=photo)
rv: mm 6.6
